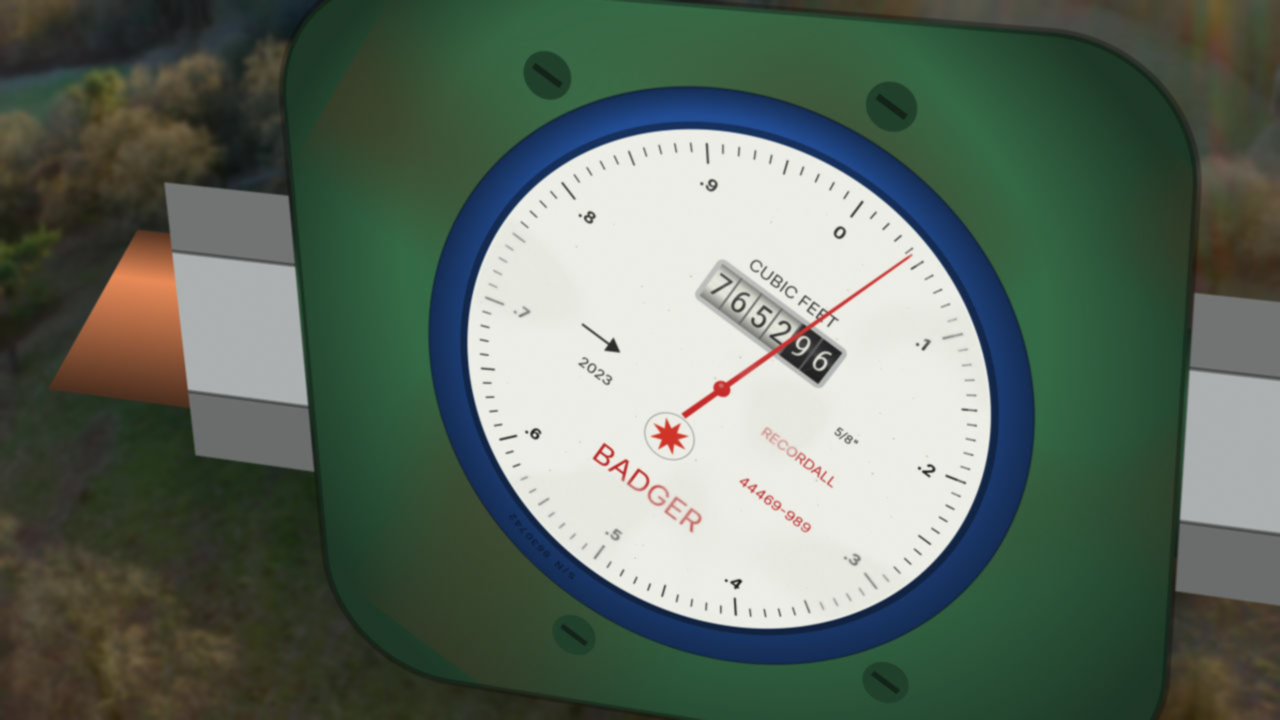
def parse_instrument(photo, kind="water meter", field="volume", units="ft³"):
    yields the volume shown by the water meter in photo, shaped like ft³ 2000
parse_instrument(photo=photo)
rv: ft³ 765296.04
